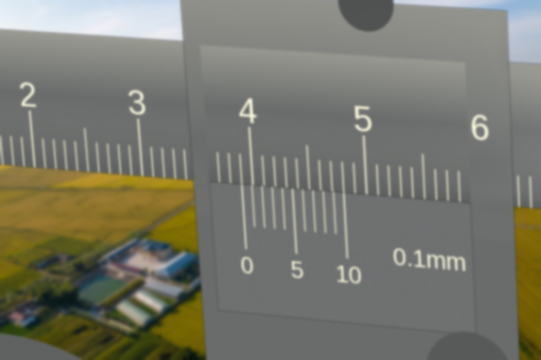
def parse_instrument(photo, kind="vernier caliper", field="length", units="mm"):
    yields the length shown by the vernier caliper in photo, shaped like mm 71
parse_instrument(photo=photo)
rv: mm 39.0
